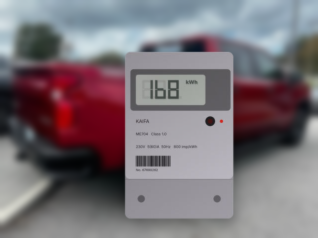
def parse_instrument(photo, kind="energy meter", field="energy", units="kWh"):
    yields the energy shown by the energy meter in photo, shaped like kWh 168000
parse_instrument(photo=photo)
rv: kWh 168
